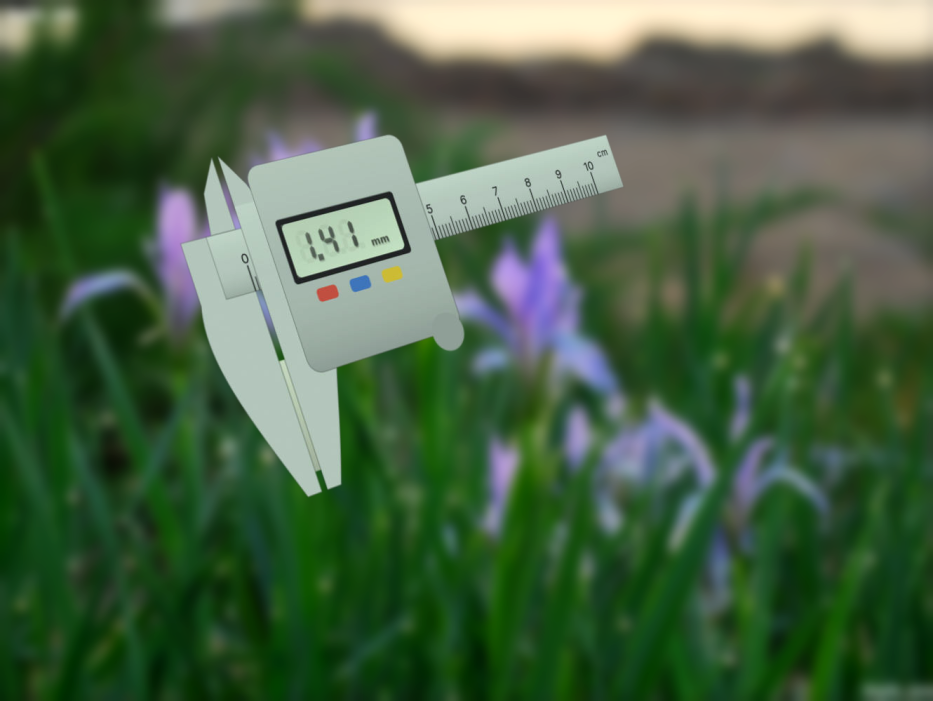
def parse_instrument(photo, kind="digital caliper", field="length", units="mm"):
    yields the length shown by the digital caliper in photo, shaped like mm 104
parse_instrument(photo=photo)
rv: mm 1.41
